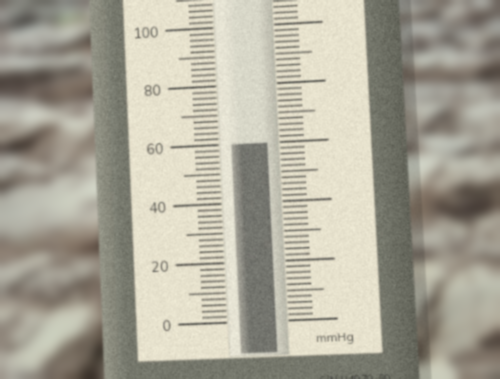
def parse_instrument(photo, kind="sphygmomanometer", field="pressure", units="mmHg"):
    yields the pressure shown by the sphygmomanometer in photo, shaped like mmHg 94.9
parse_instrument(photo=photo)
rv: mmHg 60
